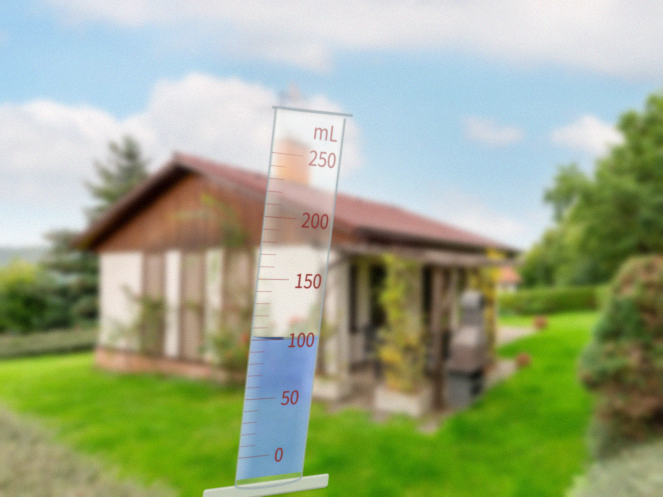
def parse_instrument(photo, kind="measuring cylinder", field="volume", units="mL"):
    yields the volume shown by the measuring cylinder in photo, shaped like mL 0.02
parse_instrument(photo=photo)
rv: mL 100
